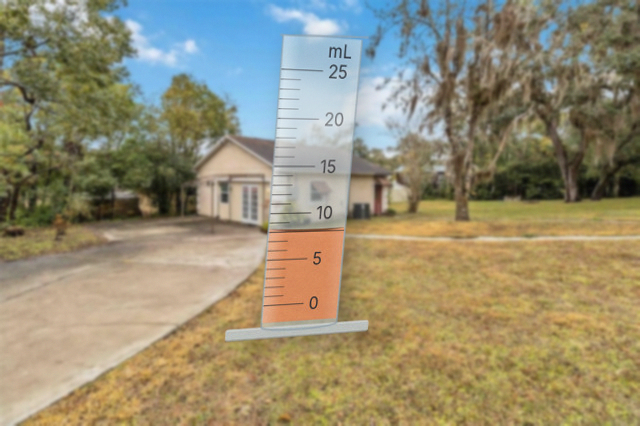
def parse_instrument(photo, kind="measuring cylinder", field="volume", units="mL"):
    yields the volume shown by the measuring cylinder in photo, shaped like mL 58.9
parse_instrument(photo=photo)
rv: mL 8
